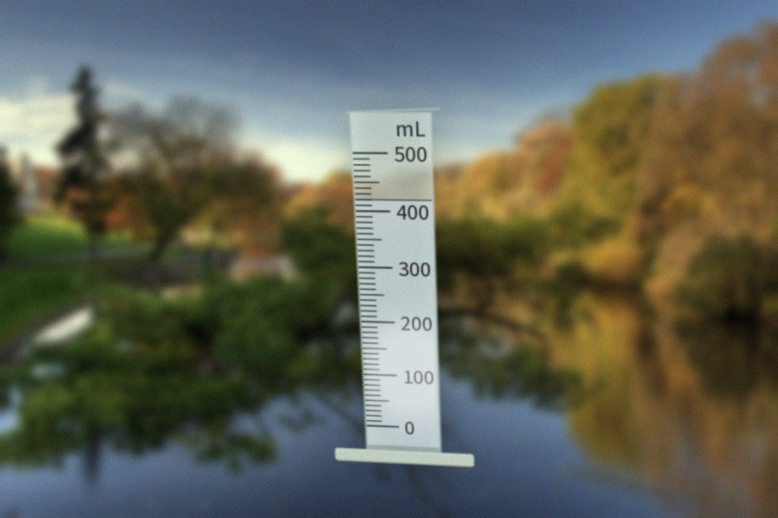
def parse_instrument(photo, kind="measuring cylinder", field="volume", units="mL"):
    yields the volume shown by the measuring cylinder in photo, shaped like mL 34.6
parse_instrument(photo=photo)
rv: mL 420
